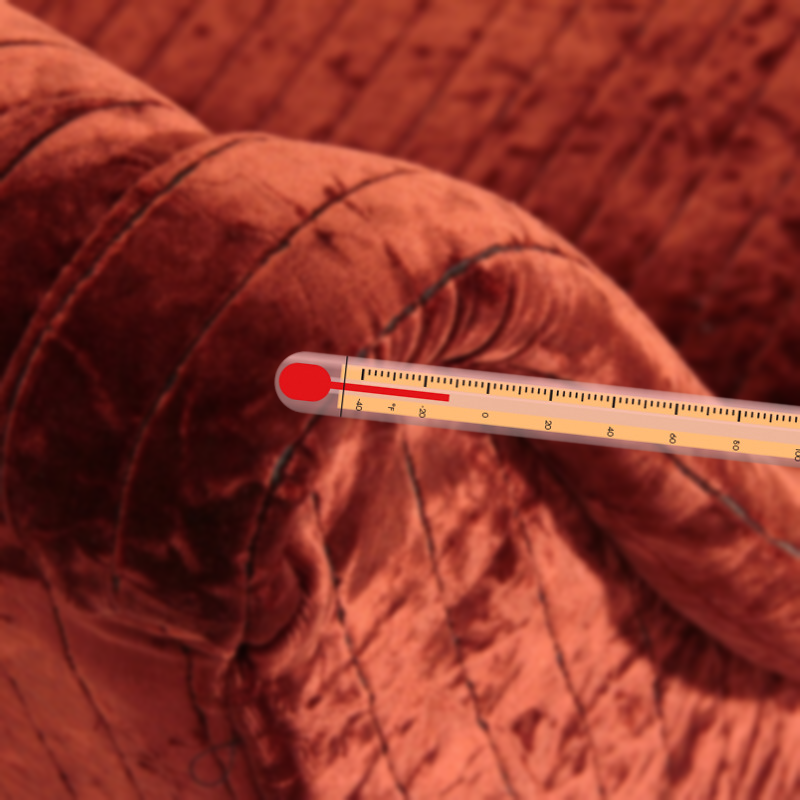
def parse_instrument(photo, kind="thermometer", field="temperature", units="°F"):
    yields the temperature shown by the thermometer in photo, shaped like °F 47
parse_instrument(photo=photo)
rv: °F -12
